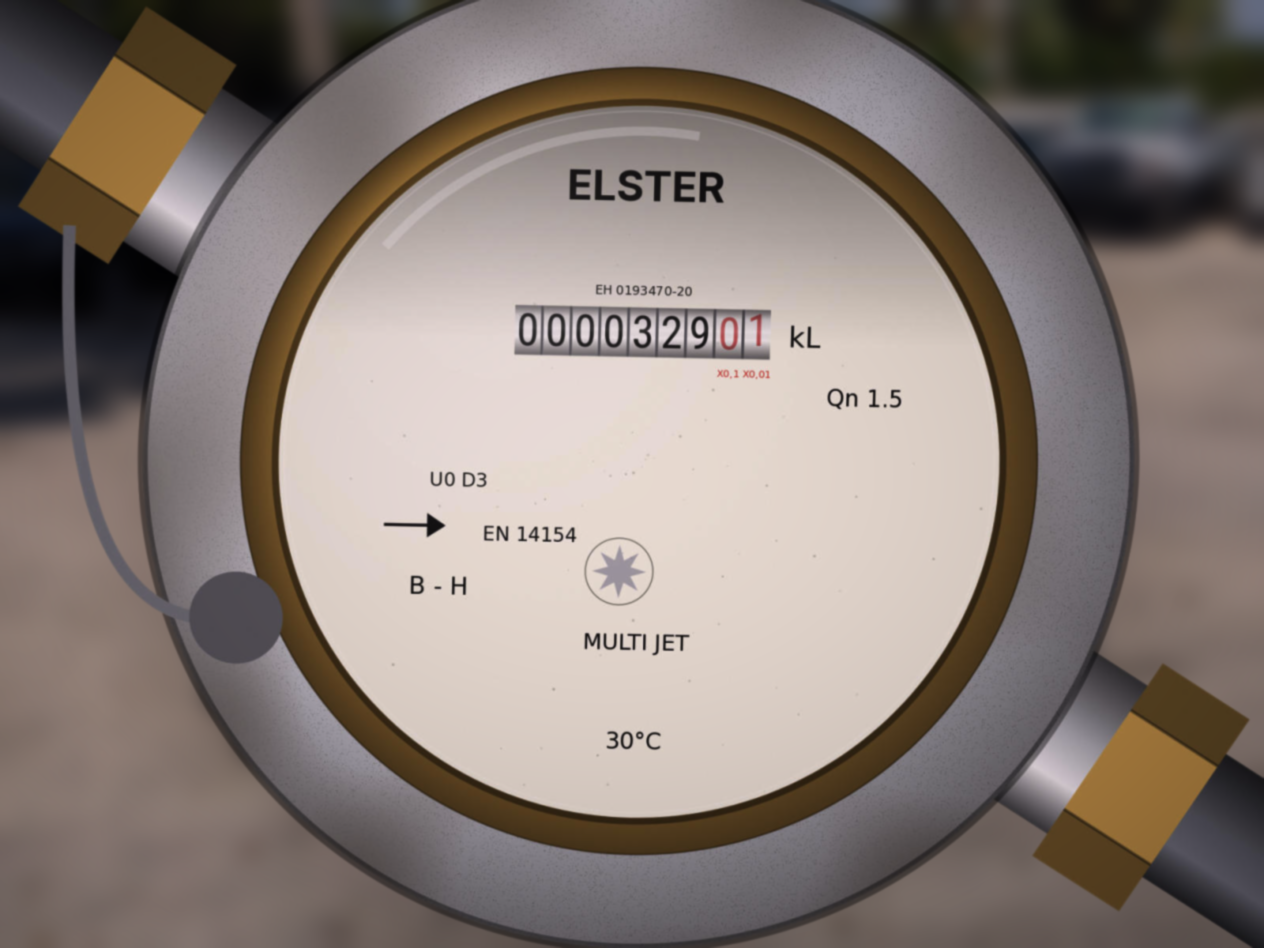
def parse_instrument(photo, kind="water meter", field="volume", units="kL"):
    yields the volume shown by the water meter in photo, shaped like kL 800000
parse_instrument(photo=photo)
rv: kL 329.01
